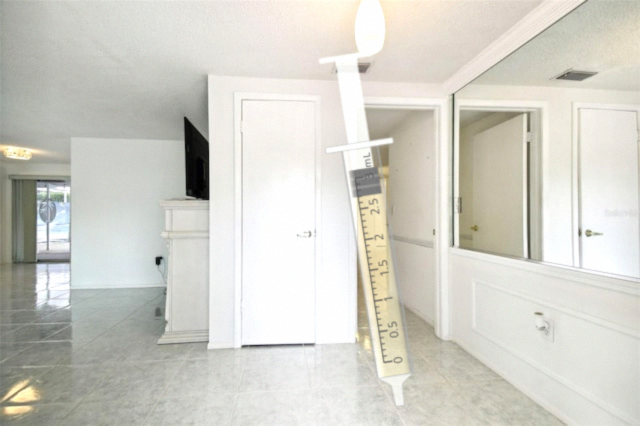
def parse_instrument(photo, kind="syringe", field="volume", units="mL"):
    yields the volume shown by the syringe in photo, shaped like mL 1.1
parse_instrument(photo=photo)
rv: mL 2.7
